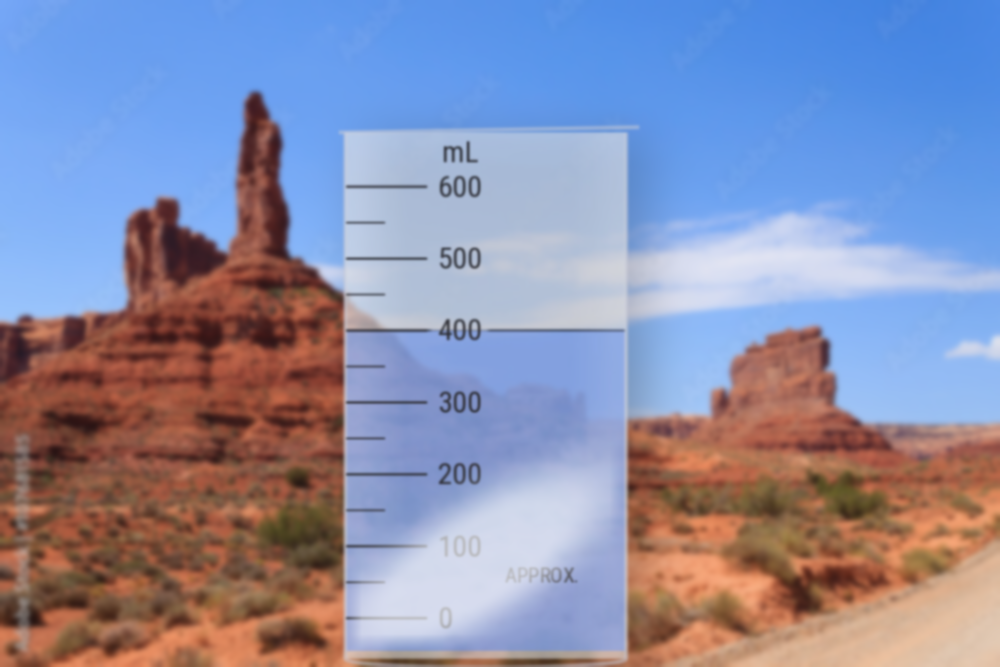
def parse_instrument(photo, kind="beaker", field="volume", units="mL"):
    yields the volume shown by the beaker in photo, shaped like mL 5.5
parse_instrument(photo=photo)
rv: mL 400
